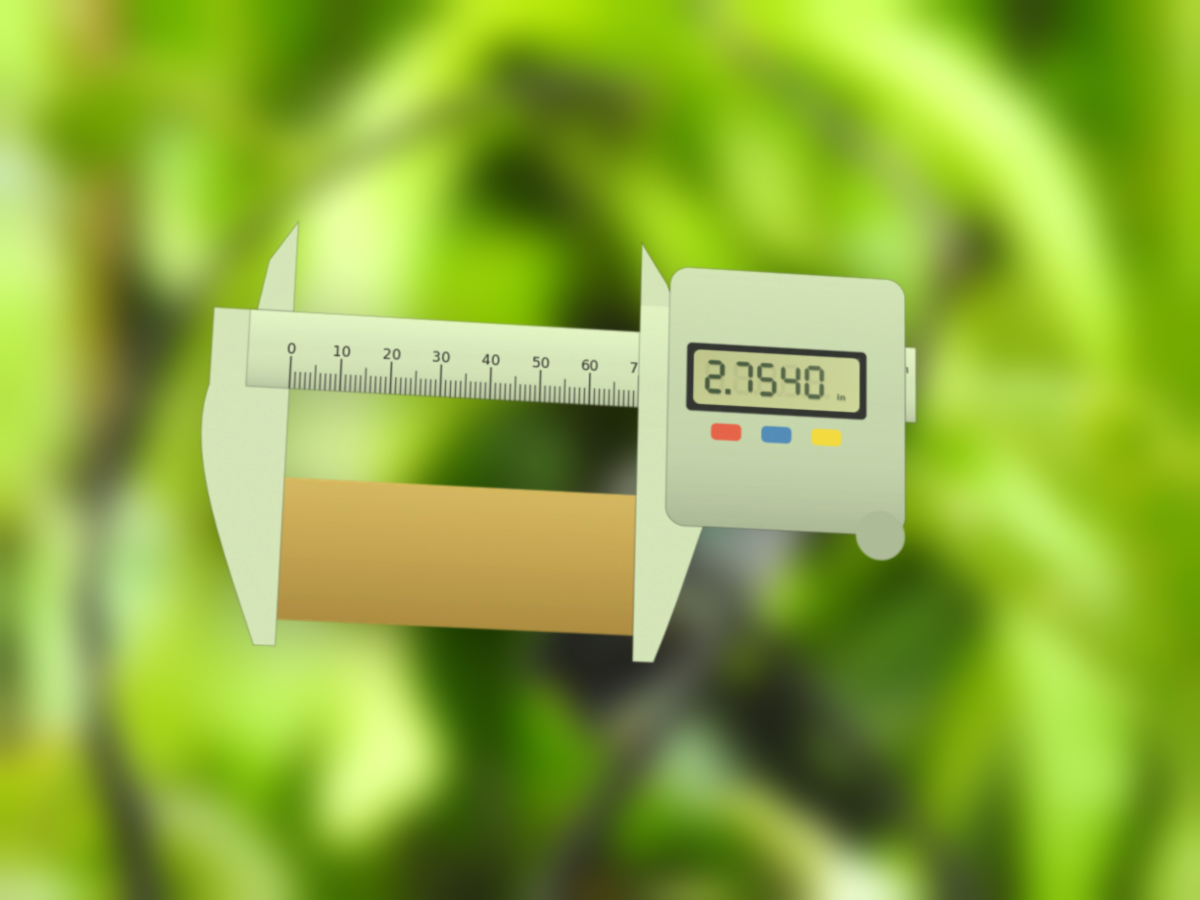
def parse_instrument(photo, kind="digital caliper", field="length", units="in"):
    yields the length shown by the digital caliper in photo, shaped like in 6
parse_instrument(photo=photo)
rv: in 2.7540
